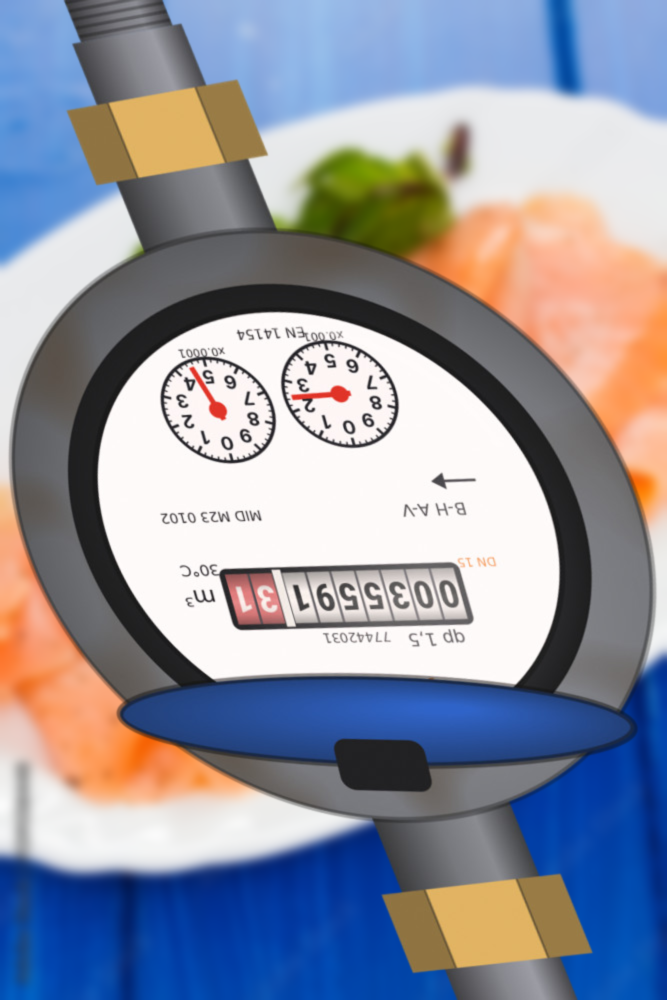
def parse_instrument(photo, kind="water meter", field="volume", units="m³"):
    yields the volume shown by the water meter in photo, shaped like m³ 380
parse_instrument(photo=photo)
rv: m³ 35591.3124
